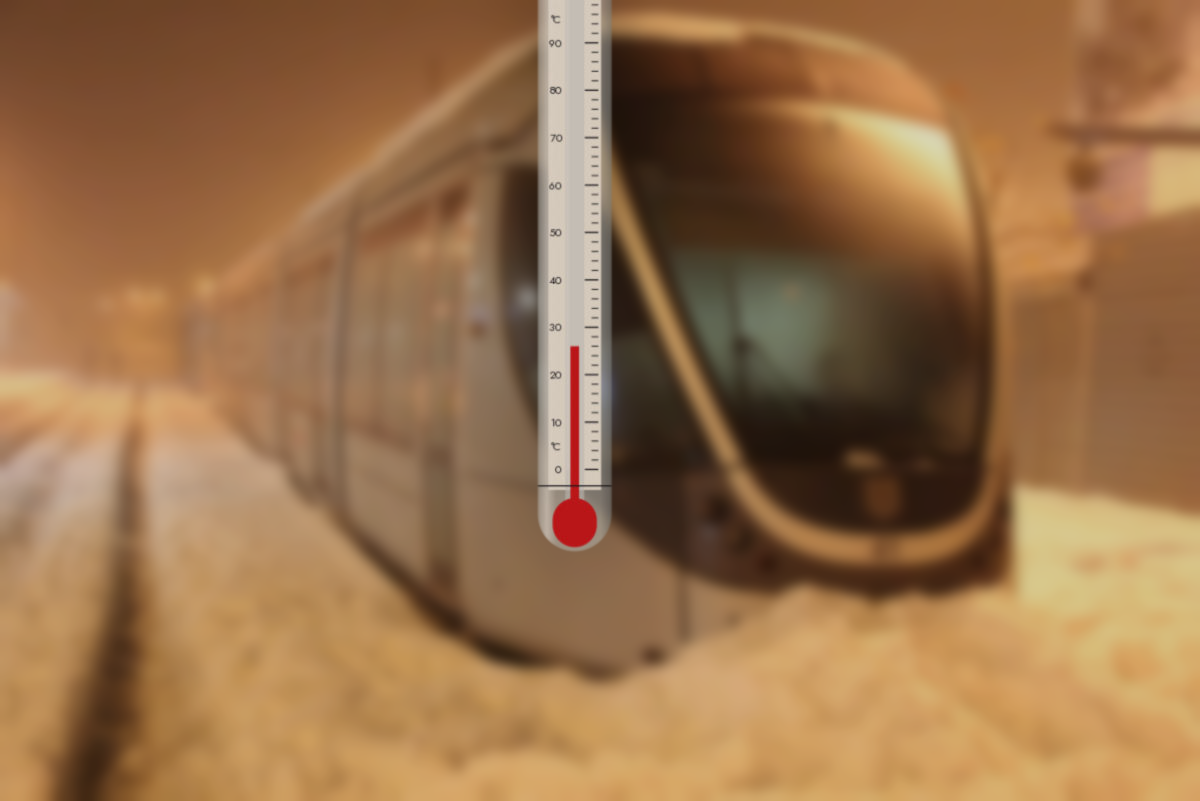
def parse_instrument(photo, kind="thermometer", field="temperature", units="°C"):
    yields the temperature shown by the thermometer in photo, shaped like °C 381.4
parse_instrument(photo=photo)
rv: °C 26
